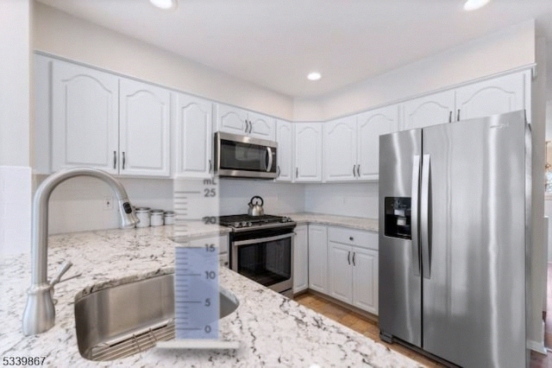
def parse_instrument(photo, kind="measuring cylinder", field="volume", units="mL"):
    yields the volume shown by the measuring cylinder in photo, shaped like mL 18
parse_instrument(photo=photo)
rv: mL 15
